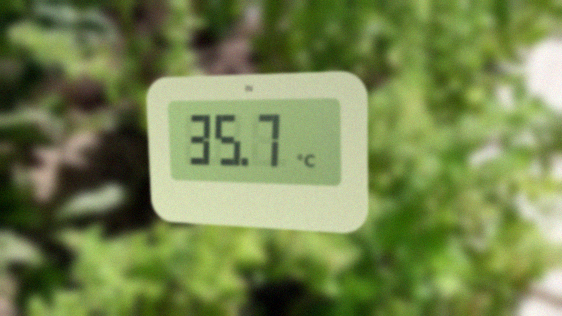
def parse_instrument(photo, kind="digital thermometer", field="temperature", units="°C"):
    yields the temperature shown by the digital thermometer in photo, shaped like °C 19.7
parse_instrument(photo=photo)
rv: °C 35.7
